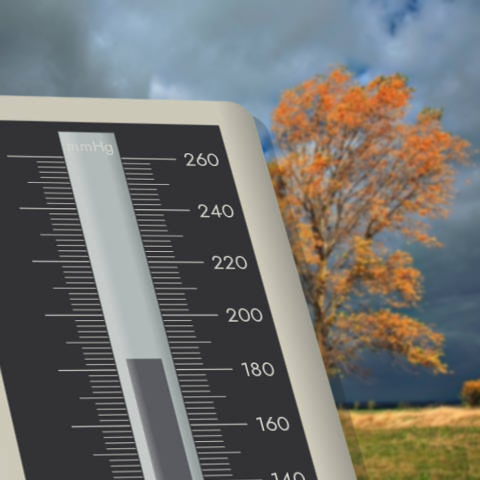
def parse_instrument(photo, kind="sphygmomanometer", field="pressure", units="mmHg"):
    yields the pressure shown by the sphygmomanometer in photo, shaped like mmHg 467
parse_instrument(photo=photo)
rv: mmHg 184
